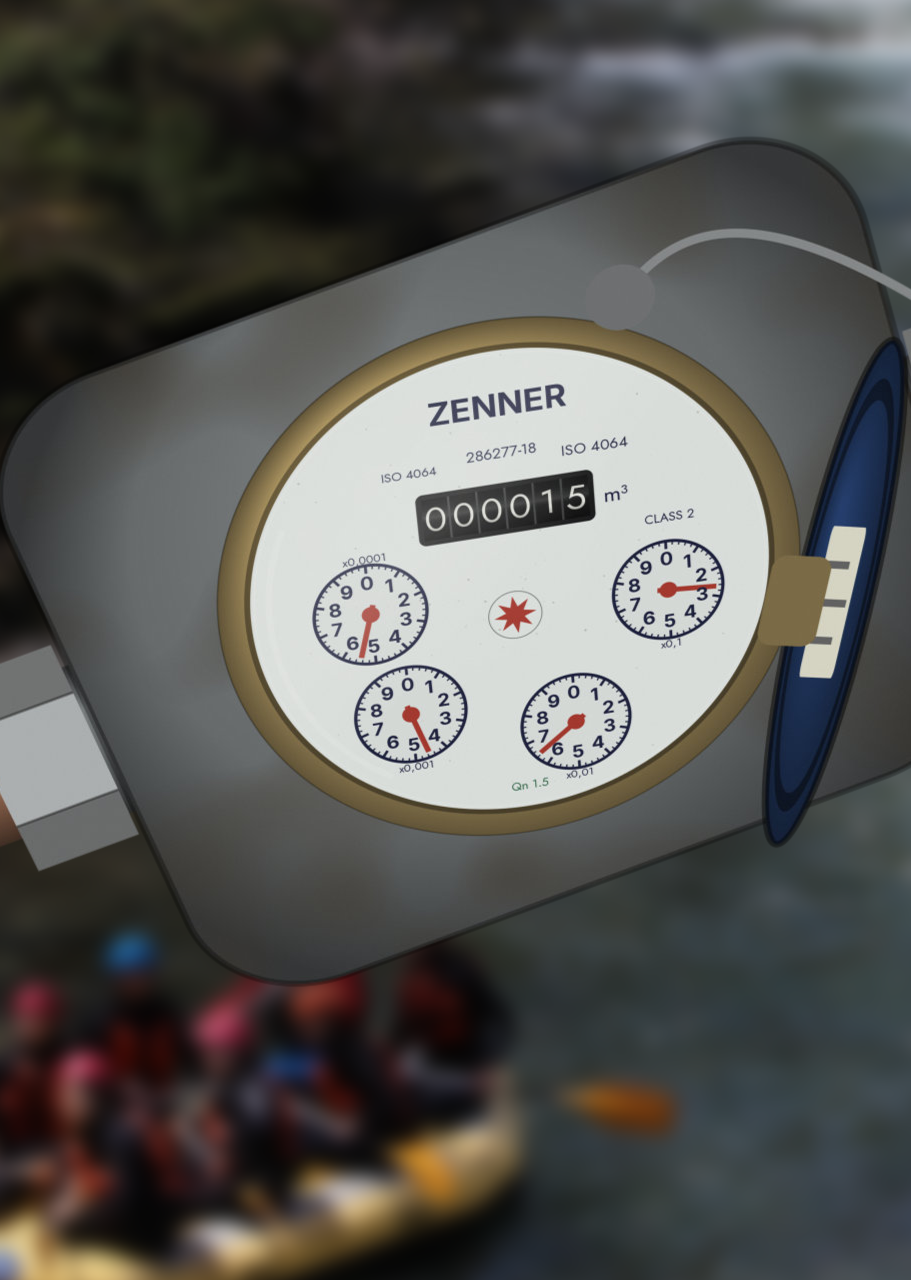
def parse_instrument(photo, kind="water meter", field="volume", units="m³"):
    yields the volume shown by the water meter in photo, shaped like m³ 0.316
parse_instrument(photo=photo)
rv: m³ 15.2645
